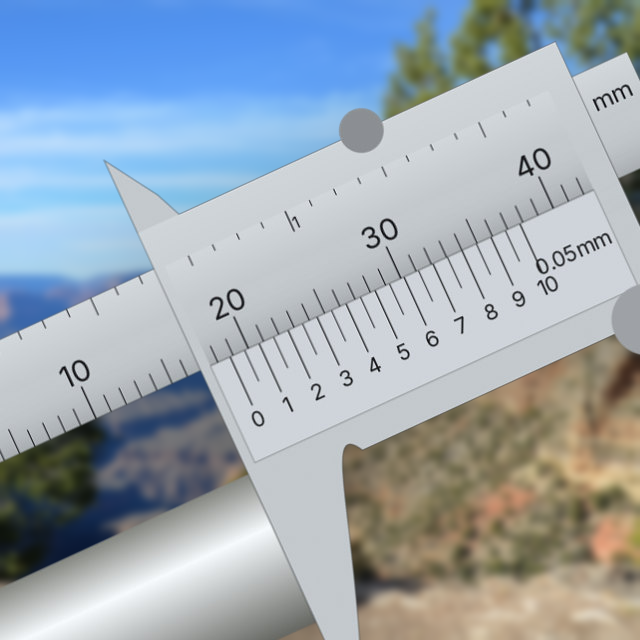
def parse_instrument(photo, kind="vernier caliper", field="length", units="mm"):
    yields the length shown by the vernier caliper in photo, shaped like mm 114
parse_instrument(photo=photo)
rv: mm 18.8
